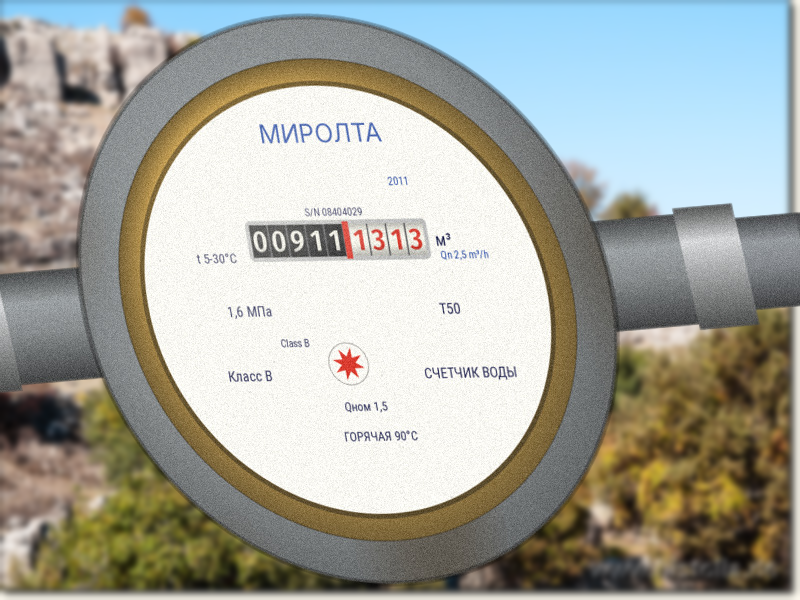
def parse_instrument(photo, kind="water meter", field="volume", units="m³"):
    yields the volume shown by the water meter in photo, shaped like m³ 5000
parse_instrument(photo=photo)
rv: m³ 911.1313
